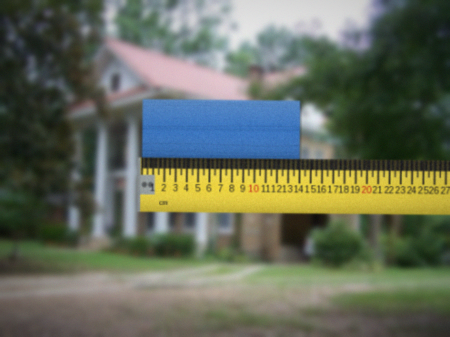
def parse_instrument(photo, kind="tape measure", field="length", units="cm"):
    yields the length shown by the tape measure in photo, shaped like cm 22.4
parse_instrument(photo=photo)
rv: cm 14
